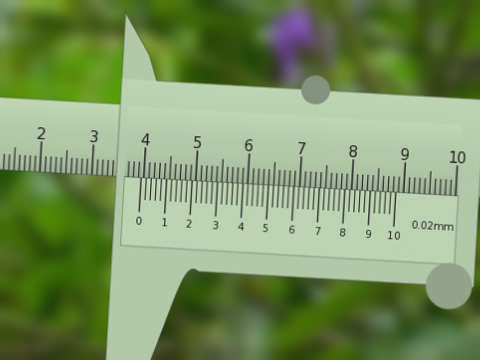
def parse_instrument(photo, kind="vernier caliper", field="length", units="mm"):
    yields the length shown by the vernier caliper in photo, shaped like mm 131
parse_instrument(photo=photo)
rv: mm 39.5
